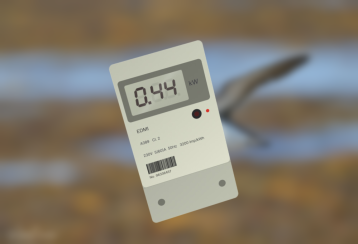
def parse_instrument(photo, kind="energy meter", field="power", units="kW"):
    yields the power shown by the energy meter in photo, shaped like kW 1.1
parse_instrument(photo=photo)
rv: kW 0.44
